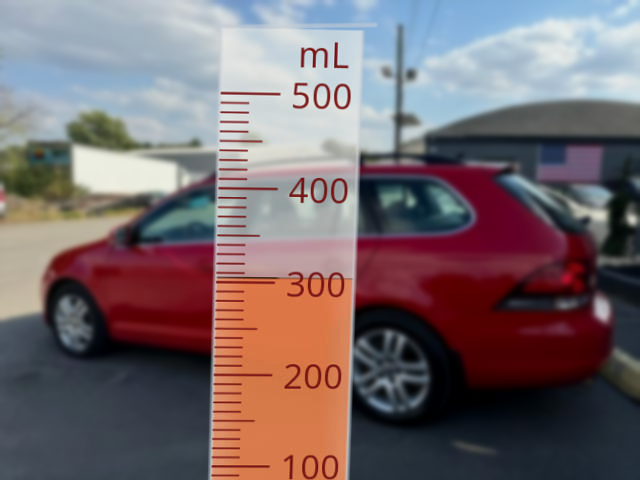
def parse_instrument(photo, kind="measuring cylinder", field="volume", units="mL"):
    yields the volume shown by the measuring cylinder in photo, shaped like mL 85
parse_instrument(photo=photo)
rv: mL 305
